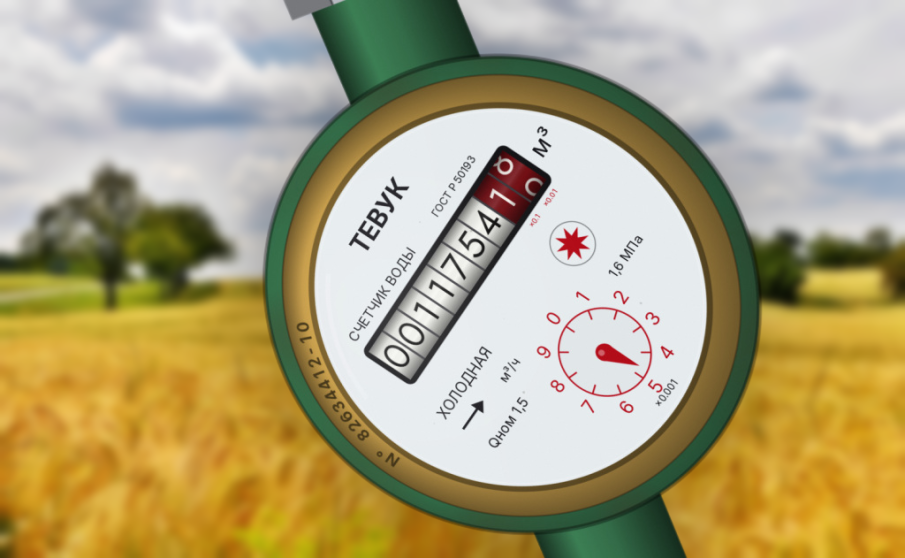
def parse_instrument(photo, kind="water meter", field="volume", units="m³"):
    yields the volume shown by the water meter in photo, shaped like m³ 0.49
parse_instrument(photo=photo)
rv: m³ 11754.184
